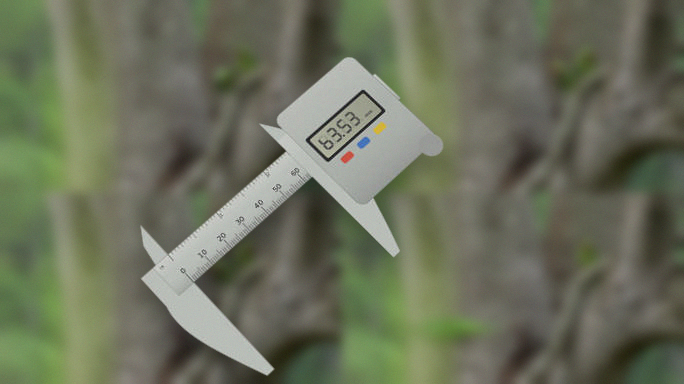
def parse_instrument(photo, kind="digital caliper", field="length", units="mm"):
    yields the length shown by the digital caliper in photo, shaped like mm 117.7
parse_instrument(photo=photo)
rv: mm 63.53
